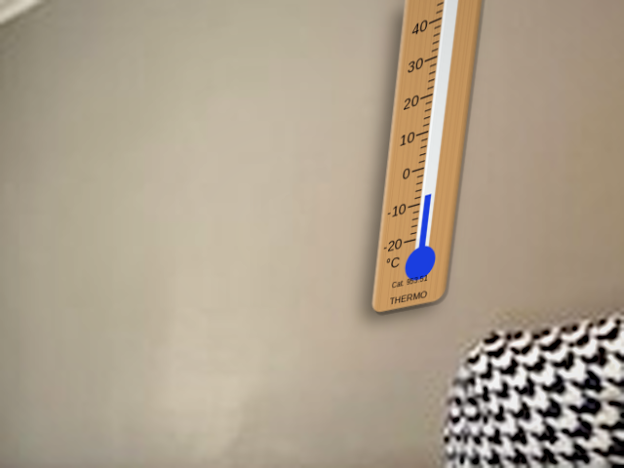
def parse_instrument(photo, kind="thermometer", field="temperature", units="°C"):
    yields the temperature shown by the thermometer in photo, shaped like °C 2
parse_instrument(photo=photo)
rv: °C -8
